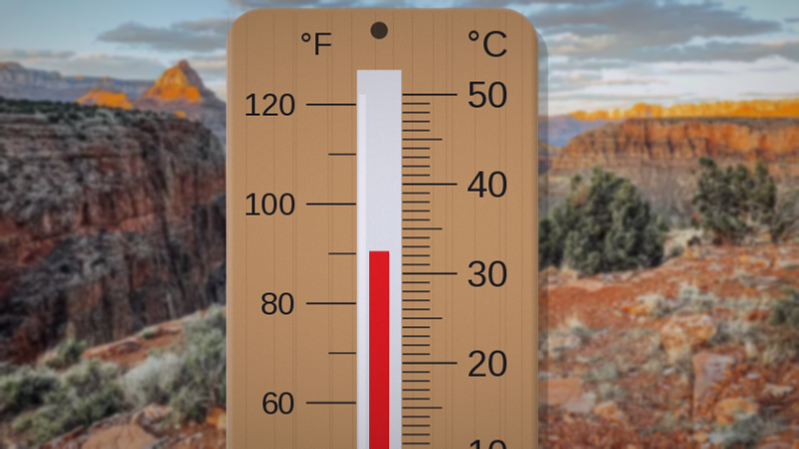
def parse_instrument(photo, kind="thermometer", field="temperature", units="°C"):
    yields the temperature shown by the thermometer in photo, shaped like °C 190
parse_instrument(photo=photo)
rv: °C 32.5
